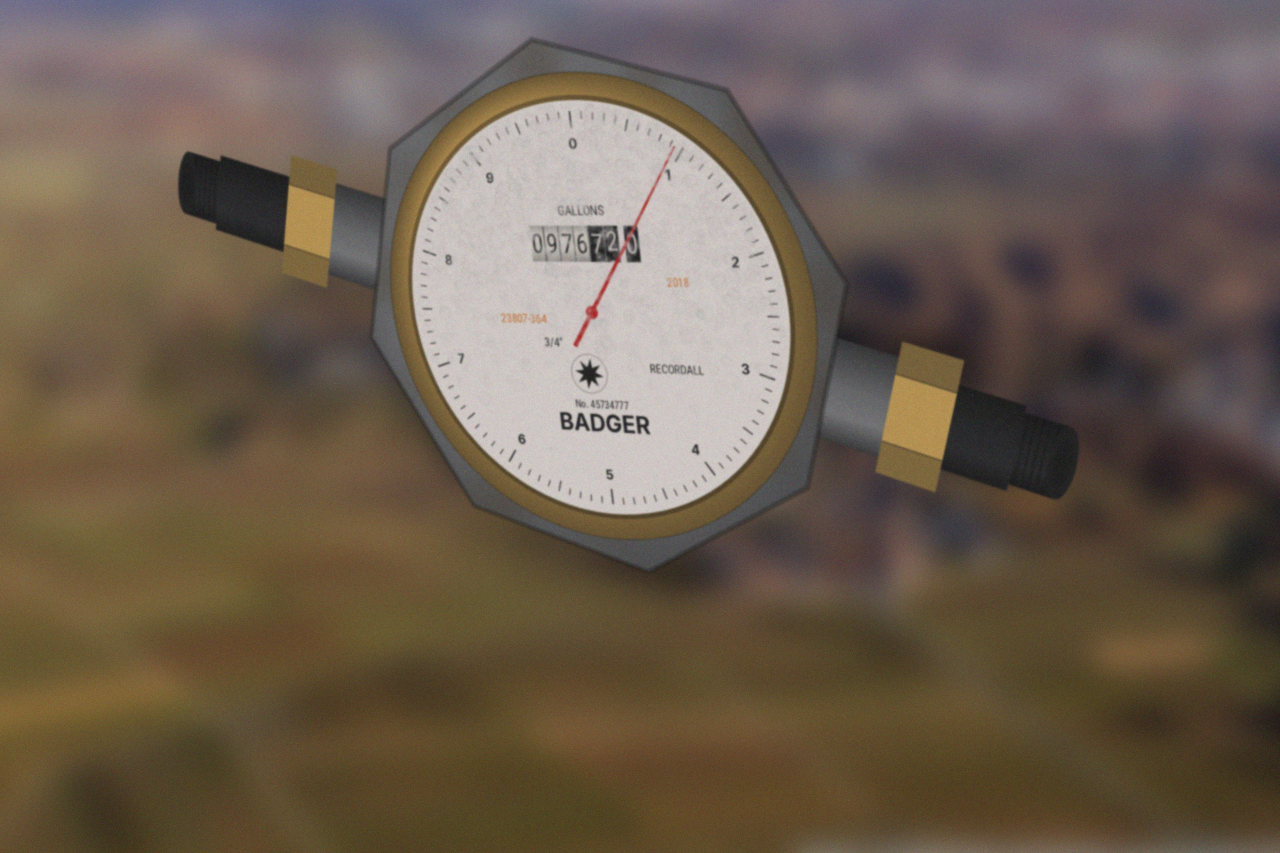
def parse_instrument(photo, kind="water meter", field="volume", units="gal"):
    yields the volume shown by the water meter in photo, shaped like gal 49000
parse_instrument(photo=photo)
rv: gal 976720.9
